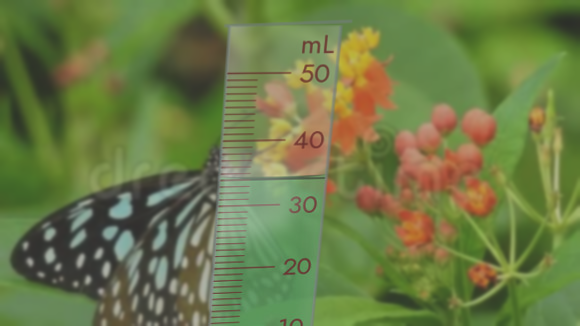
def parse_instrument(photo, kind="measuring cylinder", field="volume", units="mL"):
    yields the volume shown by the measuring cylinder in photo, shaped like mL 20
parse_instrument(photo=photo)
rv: mL 34
